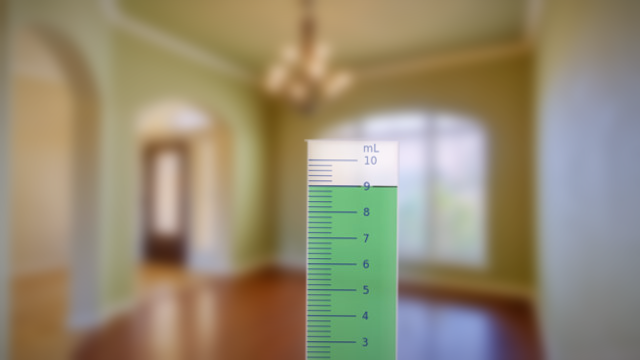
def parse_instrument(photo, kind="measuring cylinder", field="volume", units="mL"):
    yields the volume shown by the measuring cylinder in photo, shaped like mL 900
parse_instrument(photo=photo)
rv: mL 9
